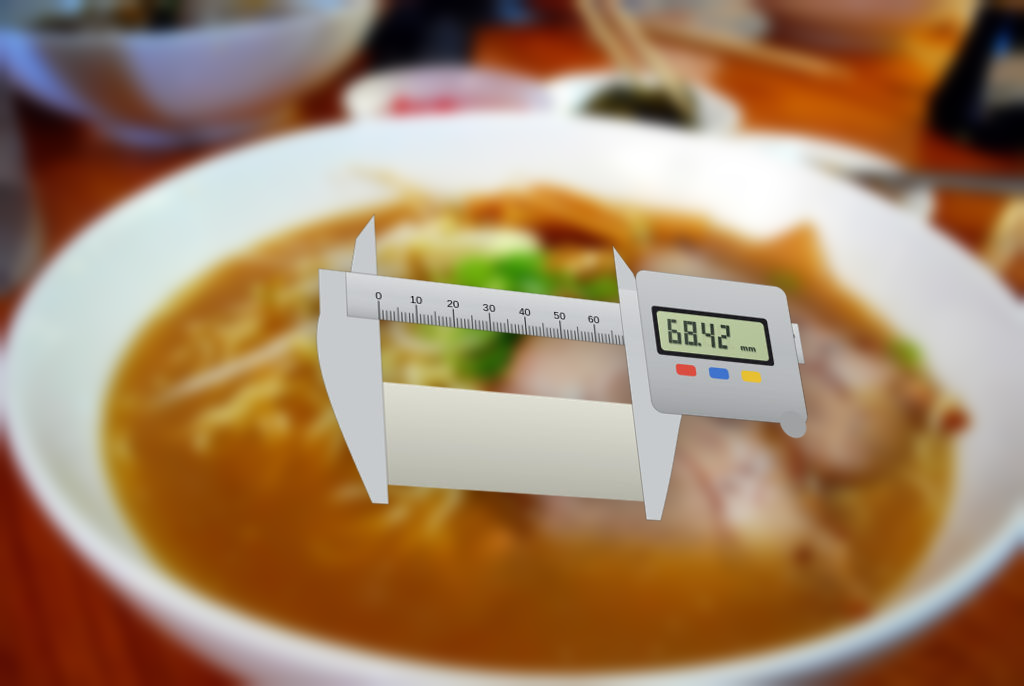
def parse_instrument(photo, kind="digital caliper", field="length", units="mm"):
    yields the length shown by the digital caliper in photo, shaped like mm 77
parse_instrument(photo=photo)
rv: mm 68.42
